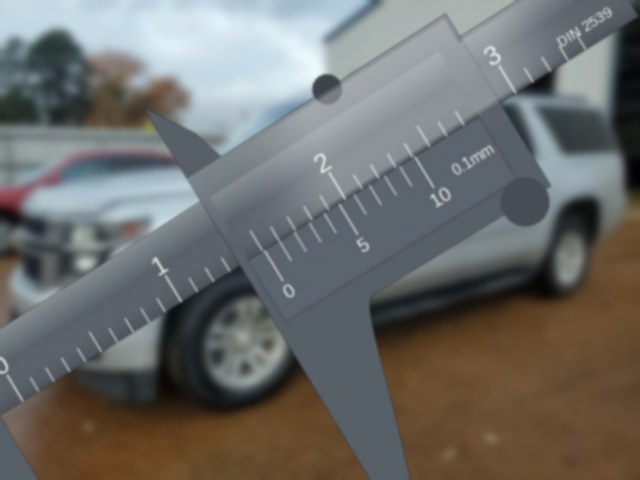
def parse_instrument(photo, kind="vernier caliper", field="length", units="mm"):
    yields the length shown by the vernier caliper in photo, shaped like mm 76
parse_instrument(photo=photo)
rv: mm 15.1
